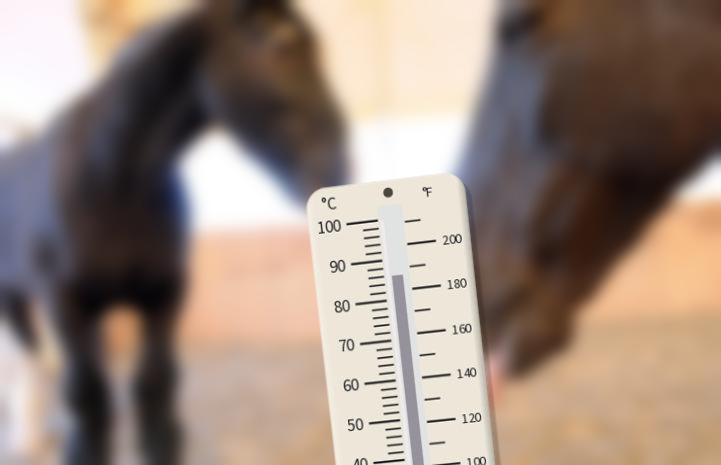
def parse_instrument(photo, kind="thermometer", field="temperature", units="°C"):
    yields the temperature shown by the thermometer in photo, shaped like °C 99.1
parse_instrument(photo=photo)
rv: °C 86
